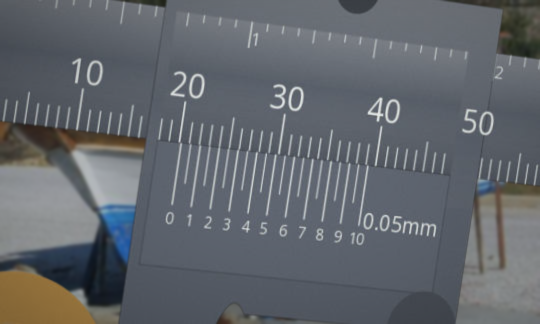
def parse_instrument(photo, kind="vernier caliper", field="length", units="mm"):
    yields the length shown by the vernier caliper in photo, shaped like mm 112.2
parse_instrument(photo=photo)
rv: mm 20.2
